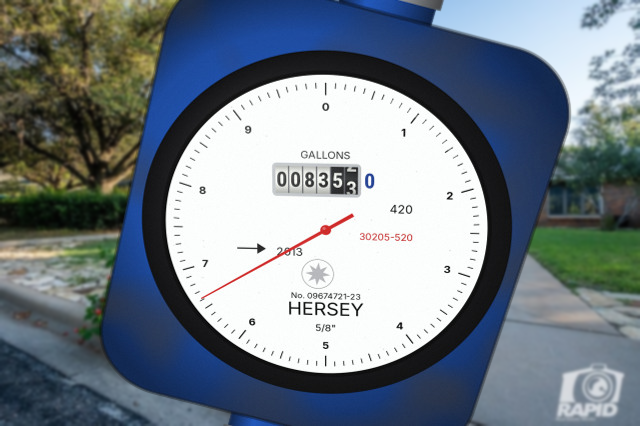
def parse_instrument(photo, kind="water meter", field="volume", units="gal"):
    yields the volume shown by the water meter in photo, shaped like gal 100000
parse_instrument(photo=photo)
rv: gal 83526.6
